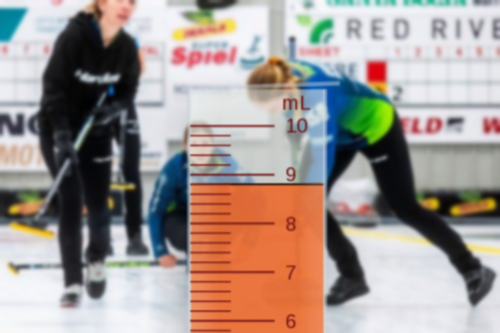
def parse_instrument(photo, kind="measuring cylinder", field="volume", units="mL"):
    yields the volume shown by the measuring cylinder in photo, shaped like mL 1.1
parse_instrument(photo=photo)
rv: mL 8.8
